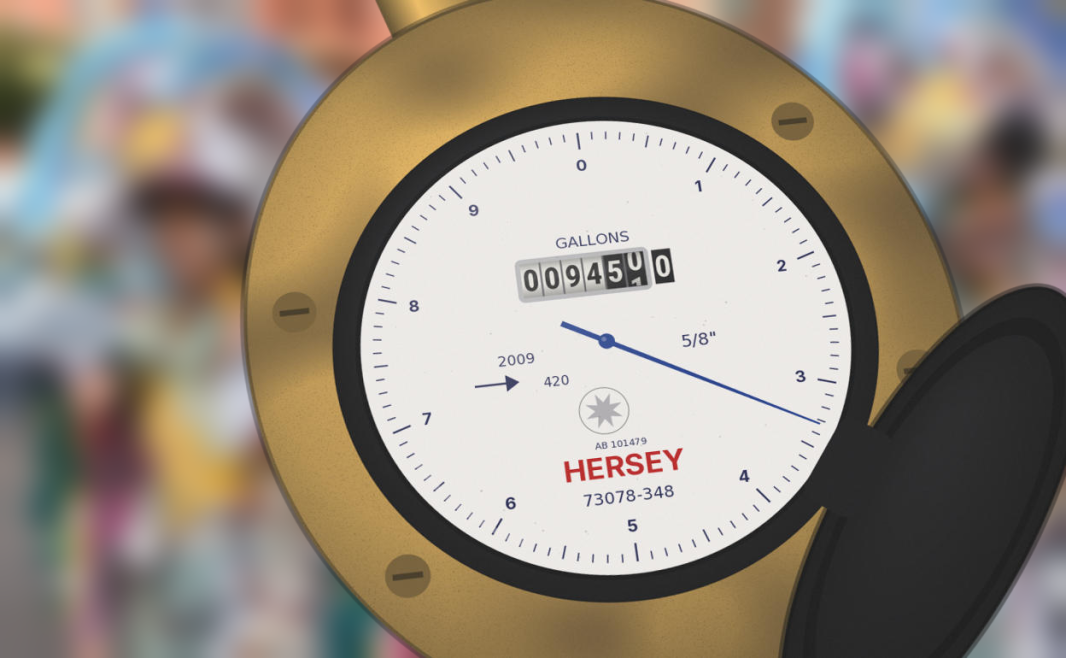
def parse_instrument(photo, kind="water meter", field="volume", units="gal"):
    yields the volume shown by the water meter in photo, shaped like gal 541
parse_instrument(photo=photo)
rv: gal 94503.3
